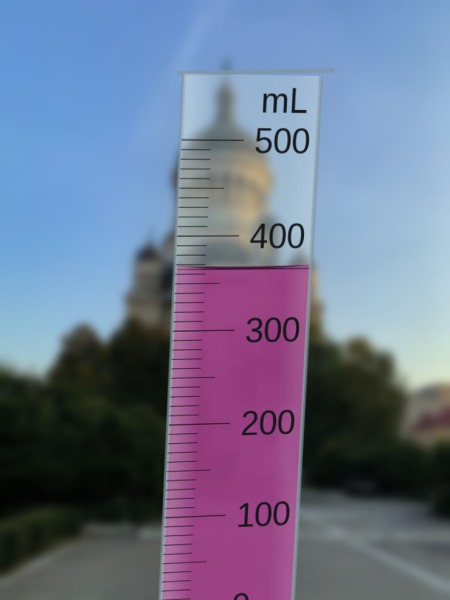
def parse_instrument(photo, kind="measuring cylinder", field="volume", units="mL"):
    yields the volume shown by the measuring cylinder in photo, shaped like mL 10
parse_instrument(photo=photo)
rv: mL 365
